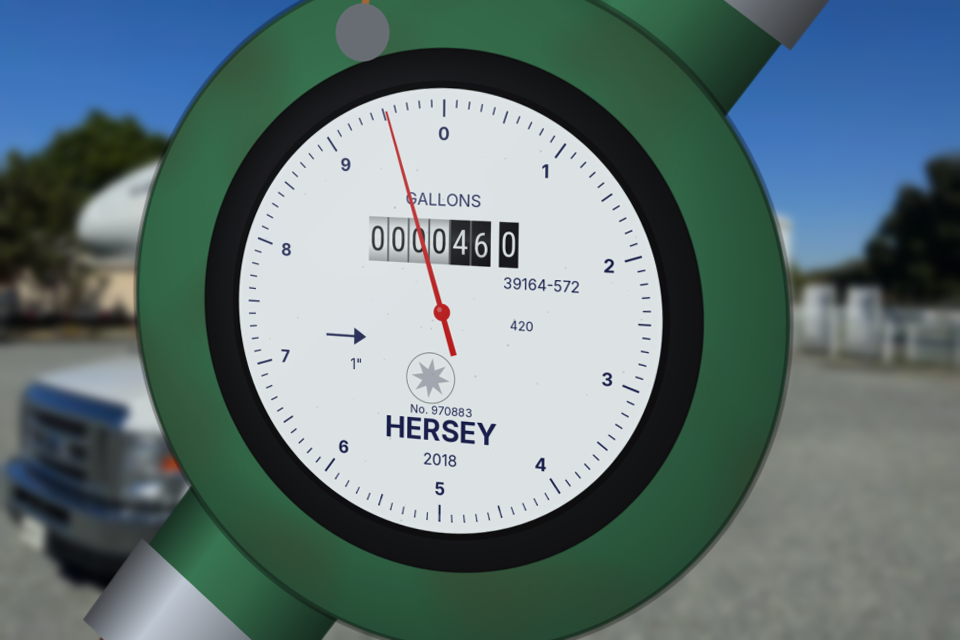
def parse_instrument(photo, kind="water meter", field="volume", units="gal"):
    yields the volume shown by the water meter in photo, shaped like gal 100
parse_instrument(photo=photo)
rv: gal 459.5
